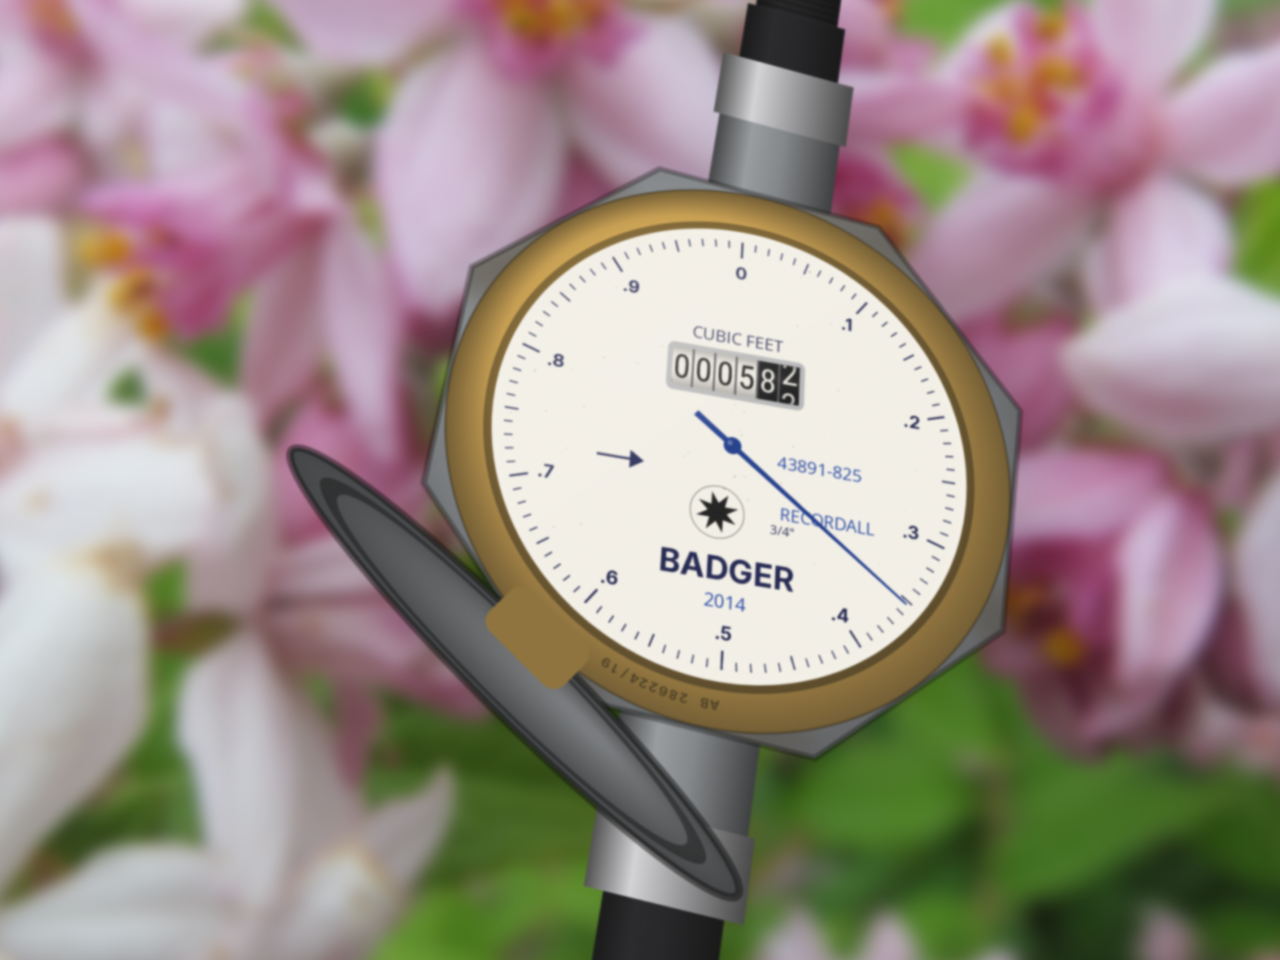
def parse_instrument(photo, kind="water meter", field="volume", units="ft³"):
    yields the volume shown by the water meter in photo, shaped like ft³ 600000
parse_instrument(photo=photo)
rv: ft³ 582.35
